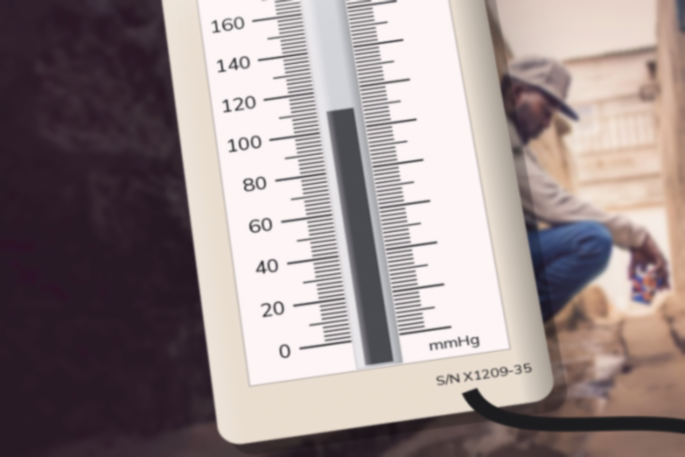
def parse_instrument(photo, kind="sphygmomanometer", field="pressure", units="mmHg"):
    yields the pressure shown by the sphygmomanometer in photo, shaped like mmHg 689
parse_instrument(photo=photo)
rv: mmHg 110
